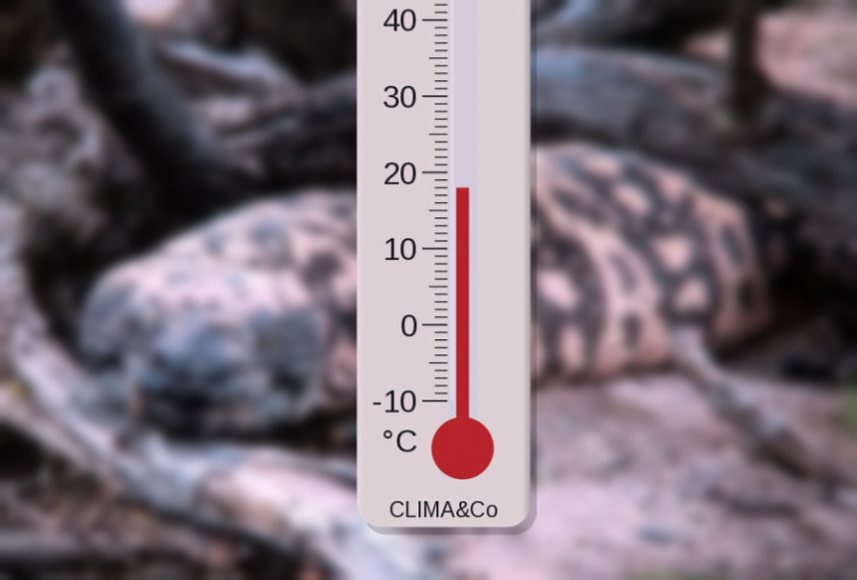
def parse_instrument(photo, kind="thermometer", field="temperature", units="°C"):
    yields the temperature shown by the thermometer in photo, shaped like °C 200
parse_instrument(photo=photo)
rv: °C 18
